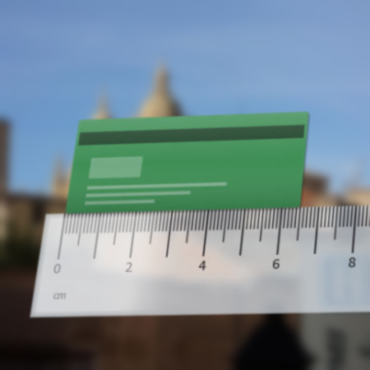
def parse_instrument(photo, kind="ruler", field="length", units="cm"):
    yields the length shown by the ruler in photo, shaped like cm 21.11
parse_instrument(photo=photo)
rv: cm 6.5
